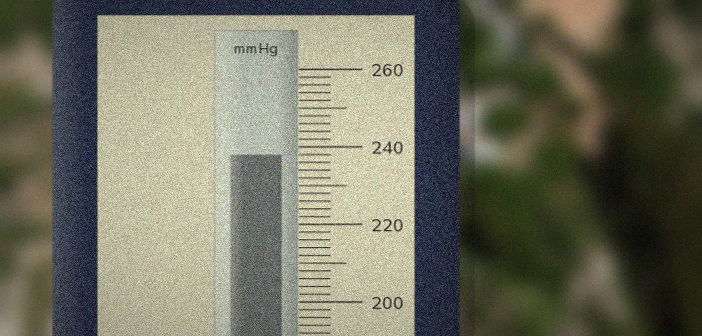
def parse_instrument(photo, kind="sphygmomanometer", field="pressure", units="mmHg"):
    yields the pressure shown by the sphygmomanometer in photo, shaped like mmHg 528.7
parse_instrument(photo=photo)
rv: mmHg 238
